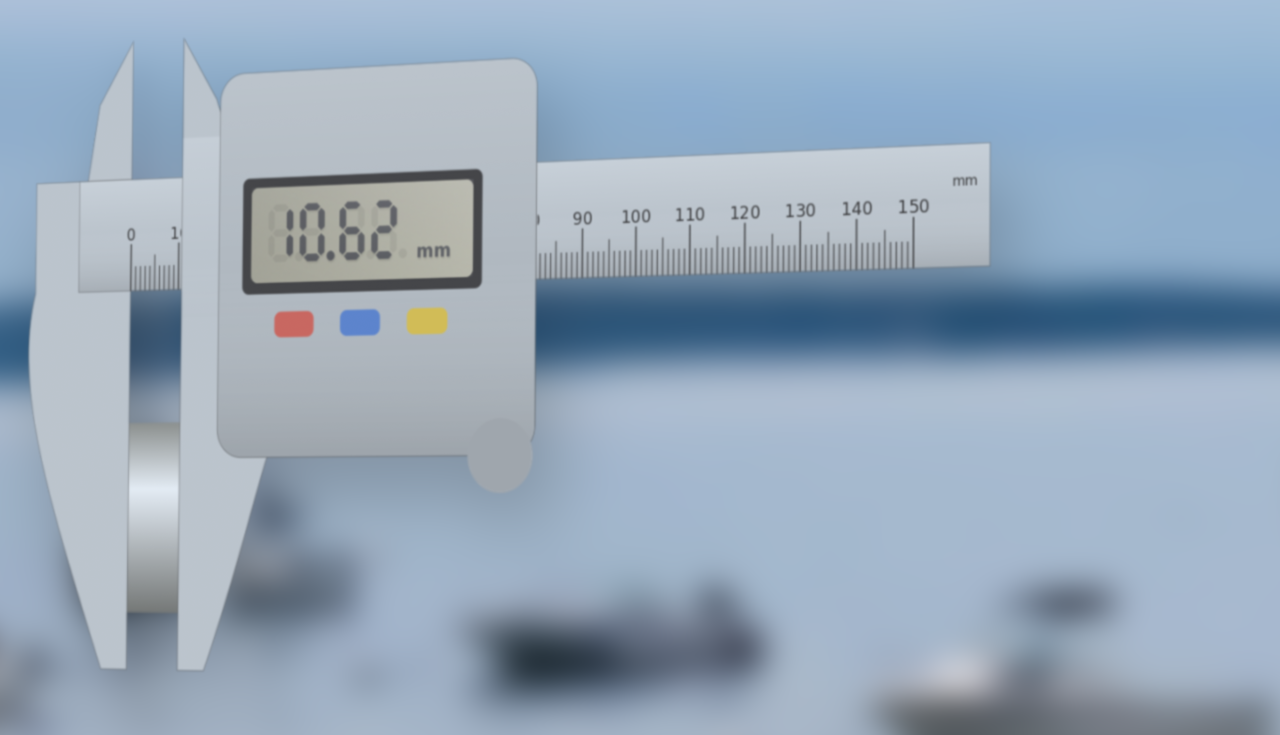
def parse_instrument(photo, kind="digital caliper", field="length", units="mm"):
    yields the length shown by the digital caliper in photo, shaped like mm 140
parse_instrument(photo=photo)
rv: mm 10.62
